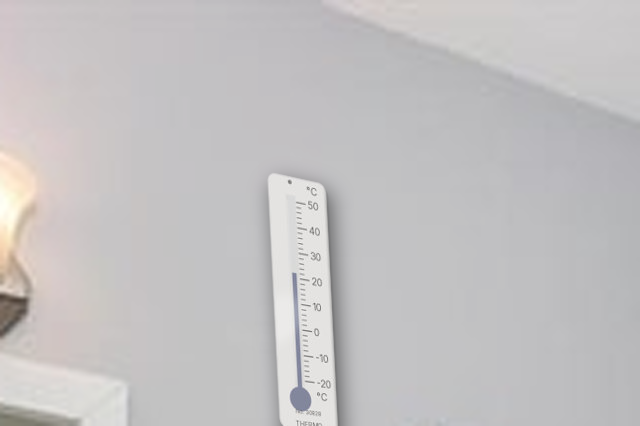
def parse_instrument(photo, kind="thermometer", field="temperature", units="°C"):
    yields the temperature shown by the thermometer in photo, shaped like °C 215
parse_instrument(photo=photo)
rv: °C 22
